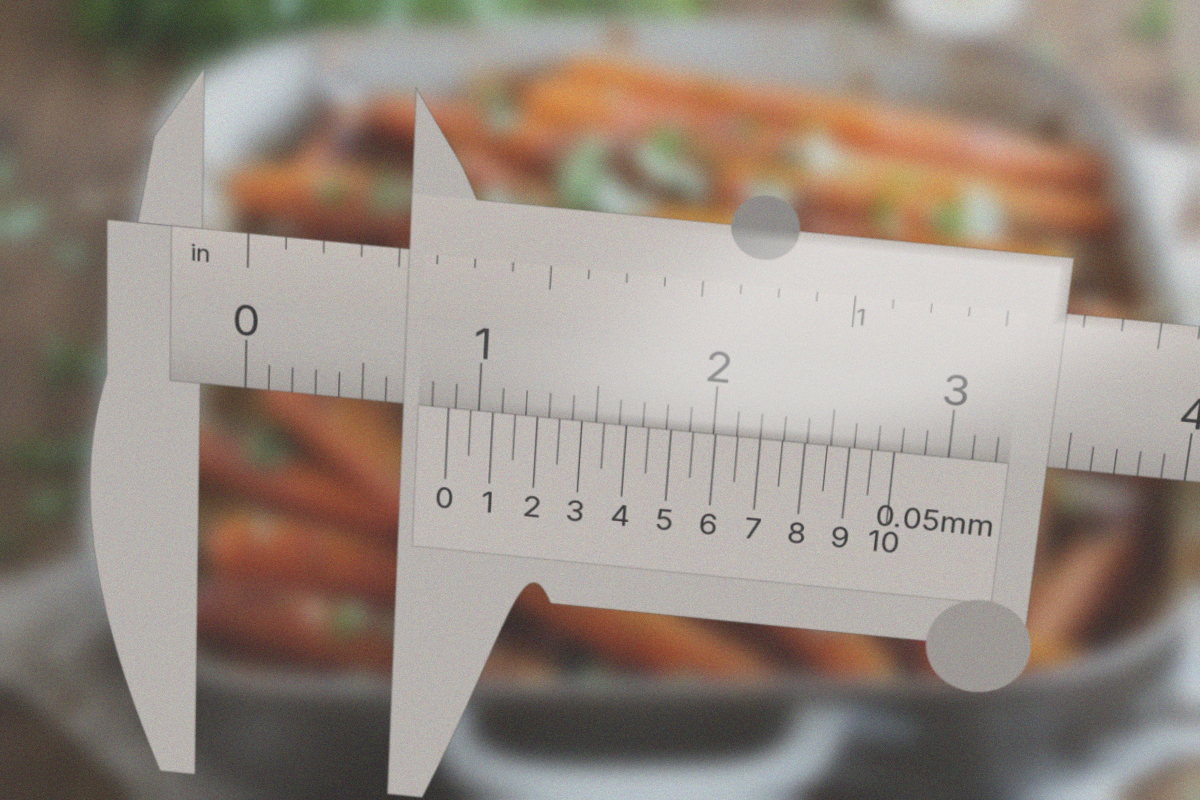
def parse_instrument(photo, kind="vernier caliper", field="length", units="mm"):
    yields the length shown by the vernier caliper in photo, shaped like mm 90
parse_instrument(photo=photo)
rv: mm 8.7
